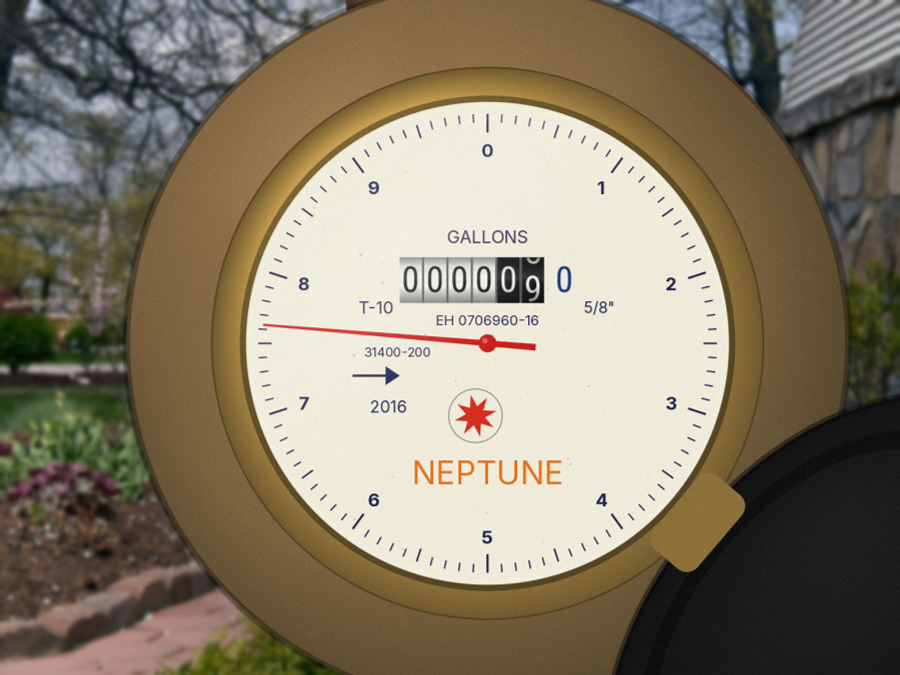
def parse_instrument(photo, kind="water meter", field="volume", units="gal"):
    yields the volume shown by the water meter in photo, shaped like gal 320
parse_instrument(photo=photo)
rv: gal 87.6
